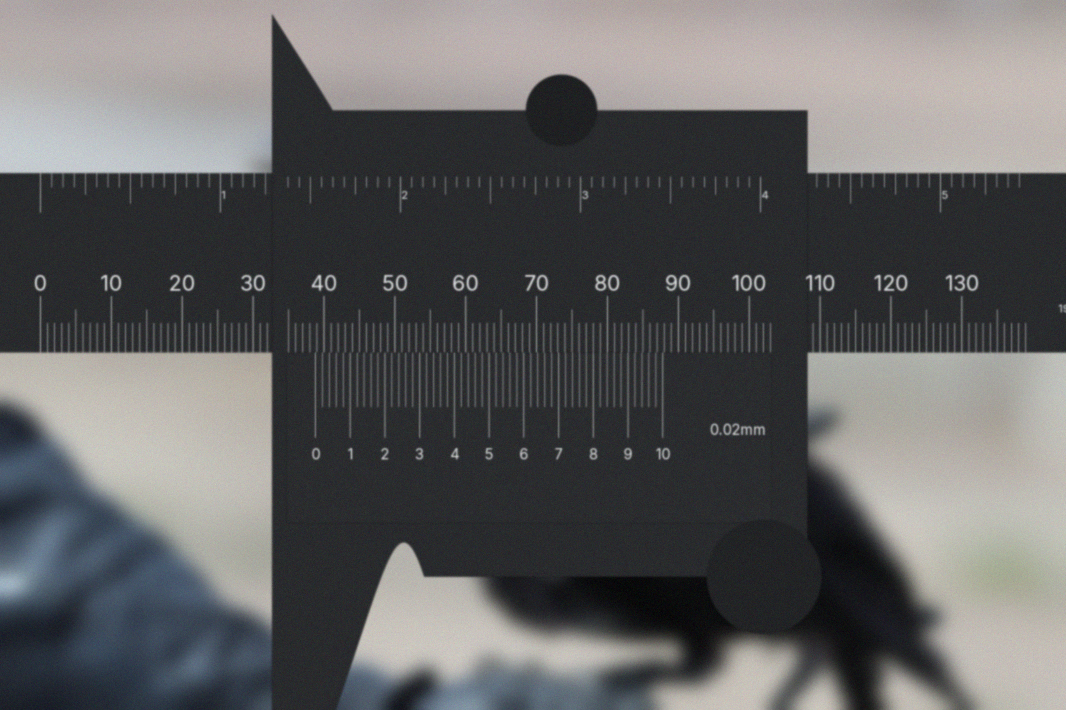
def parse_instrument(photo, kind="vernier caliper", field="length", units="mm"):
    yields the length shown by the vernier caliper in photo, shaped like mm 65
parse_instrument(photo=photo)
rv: mm 38.8
